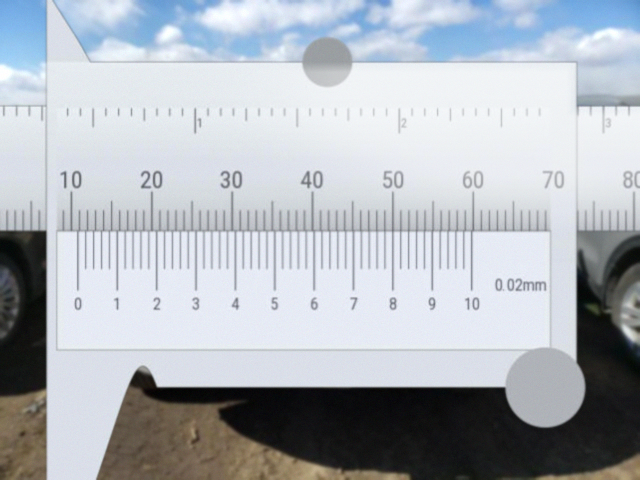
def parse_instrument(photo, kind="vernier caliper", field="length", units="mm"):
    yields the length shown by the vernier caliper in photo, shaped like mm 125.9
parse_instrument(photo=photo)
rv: mm 10.8
